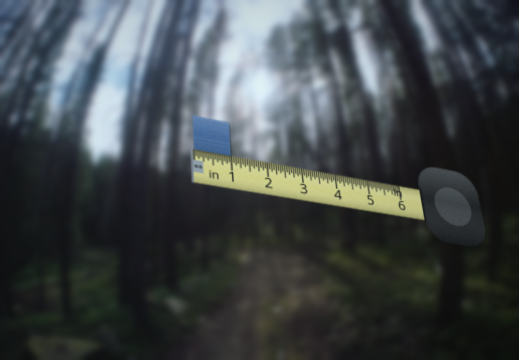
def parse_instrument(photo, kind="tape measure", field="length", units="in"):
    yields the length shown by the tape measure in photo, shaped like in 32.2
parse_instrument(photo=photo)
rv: in 1
